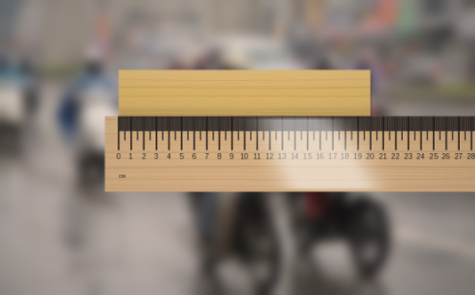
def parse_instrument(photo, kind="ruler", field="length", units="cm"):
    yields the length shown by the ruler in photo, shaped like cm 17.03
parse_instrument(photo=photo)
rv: cm 20
